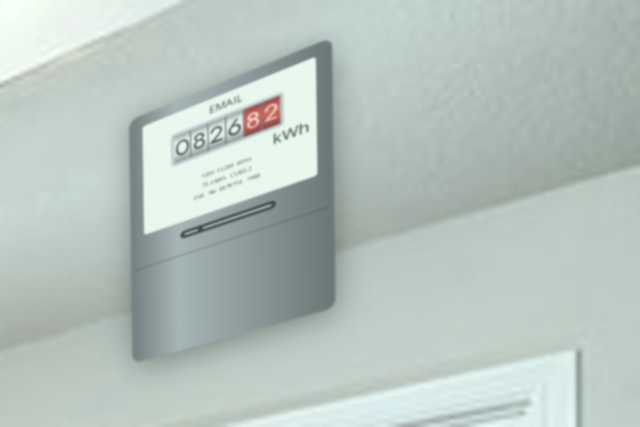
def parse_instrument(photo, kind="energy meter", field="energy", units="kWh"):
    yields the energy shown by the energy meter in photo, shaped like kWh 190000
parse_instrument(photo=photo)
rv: kWh 826.82
